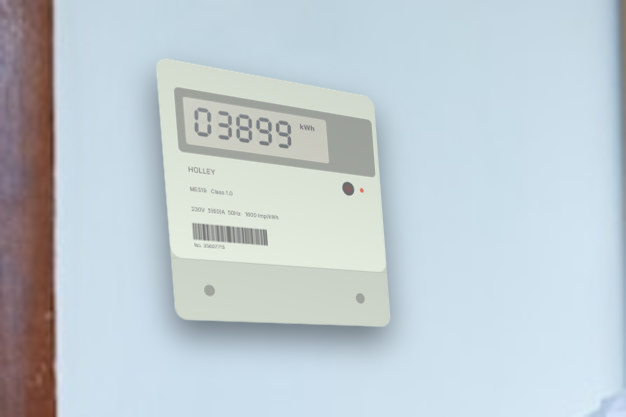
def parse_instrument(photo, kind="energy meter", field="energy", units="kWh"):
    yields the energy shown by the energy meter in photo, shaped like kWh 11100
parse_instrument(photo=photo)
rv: kWh 3899
